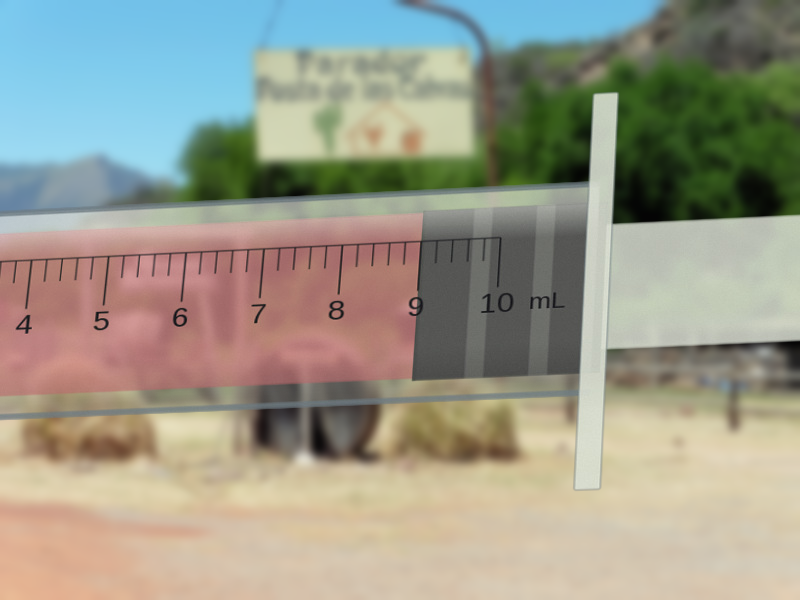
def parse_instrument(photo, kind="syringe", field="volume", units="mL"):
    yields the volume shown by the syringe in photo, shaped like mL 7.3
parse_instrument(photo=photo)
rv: mL 9
